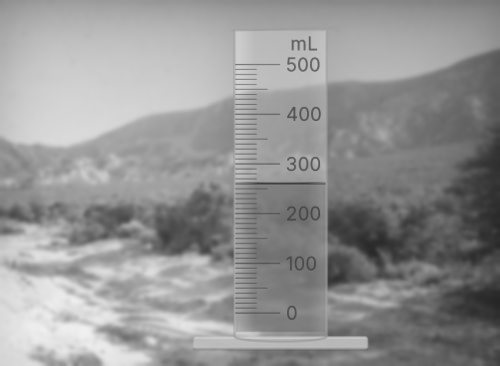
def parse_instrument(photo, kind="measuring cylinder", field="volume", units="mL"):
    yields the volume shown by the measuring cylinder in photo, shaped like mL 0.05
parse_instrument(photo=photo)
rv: mL 260
